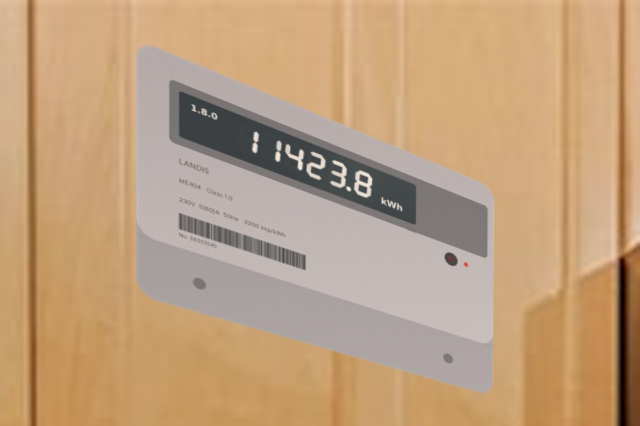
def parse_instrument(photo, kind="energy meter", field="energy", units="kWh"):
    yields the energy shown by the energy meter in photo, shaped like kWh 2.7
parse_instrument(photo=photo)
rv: kWh 11423.8
